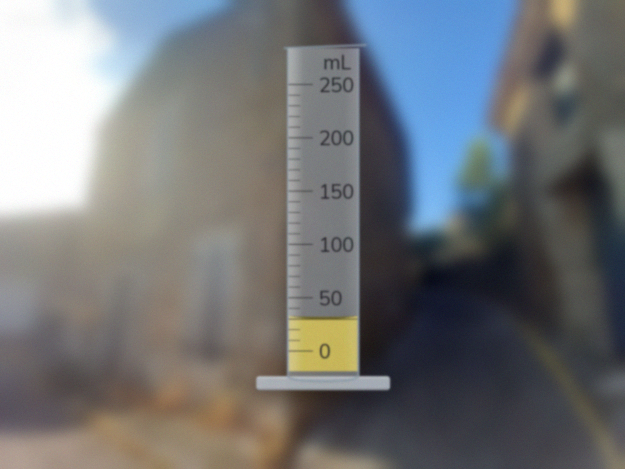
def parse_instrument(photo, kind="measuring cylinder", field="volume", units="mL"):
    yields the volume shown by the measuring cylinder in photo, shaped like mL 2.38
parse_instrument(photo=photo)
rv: mL 30
